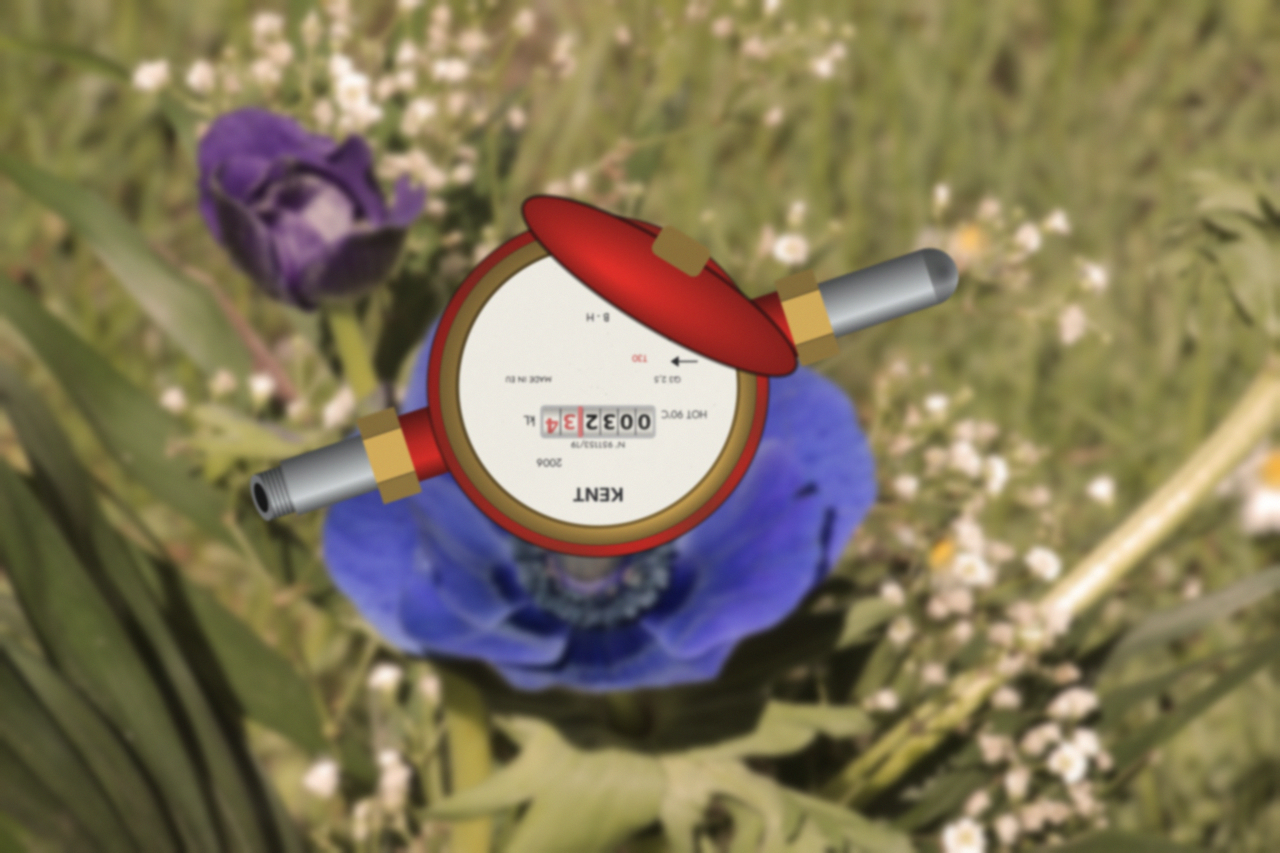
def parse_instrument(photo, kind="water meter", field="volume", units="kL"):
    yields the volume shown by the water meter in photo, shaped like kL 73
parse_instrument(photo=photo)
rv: kL 32.34
